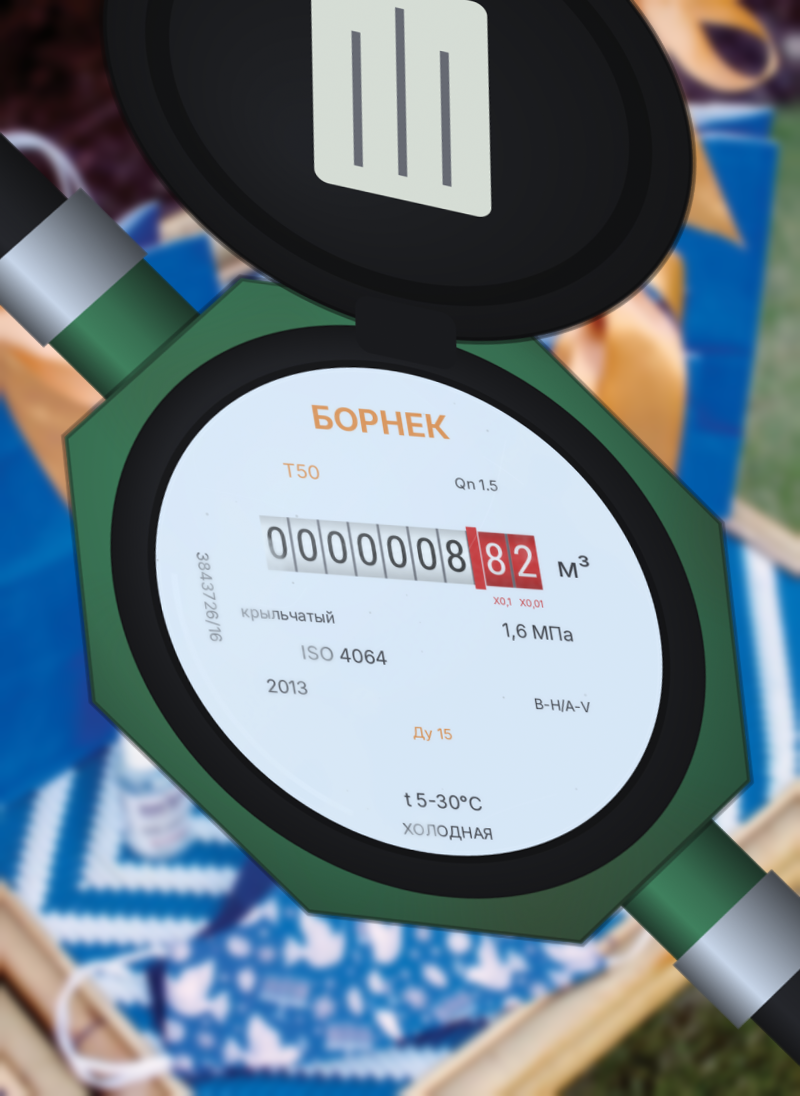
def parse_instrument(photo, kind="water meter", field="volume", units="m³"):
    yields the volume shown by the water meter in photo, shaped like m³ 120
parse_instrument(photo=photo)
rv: m³ 8.82
